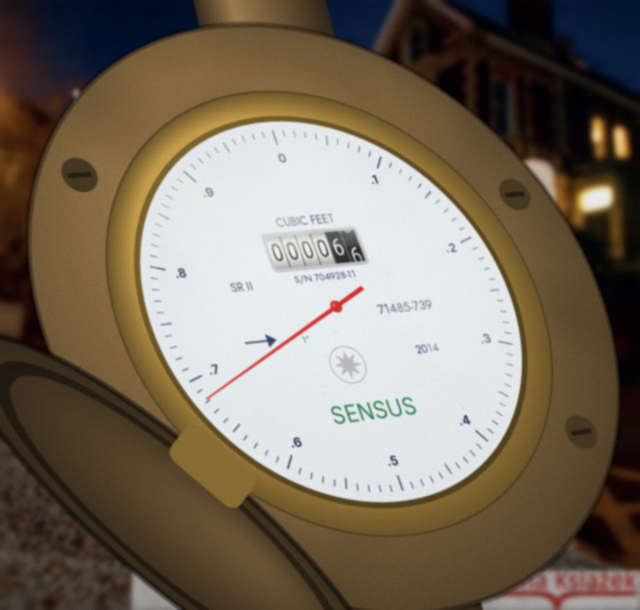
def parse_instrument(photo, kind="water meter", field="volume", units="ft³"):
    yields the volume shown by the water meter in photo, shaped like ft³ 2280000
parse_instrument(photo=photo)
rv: ft³ 65.68
